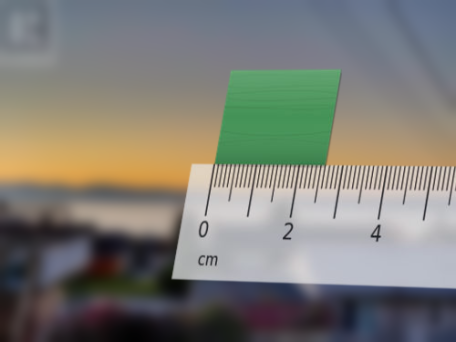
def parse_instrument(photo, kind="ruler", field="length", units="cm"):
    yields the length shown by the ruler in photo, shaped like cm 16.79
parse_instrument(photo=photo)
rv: cm 2.6
